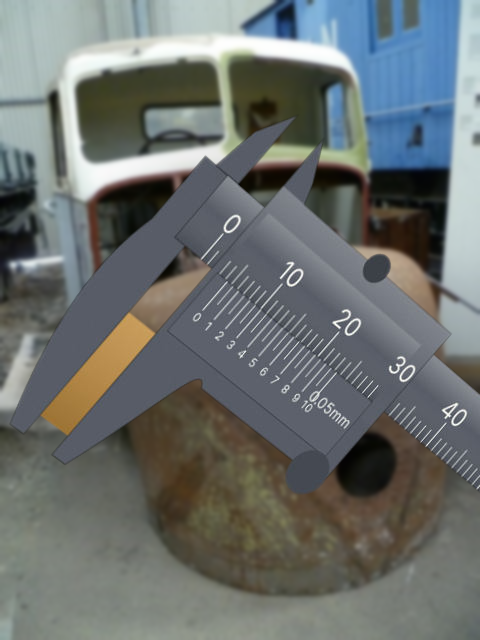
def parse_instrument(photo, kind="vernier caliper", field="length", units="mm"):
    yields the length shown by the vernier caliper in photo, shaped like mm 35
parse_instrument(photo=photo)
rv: mm 4.4
